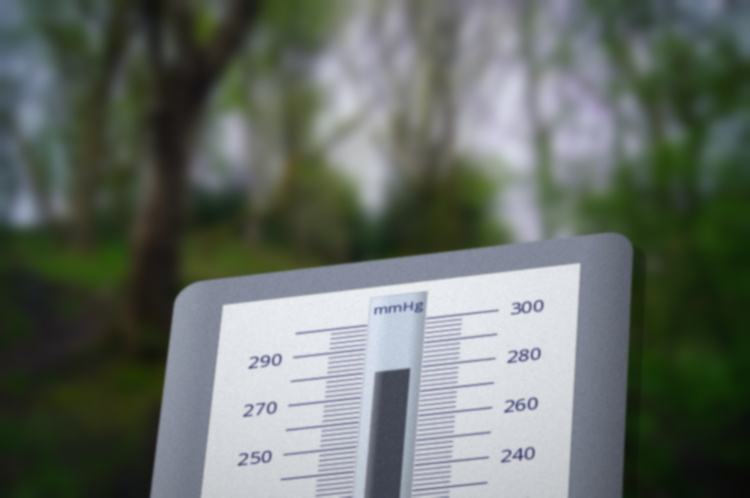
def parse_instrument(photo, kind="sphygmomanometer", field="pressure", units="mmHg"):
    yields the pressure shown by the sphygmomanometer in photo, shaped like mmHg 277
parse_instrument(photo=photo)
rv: mmHg 280
